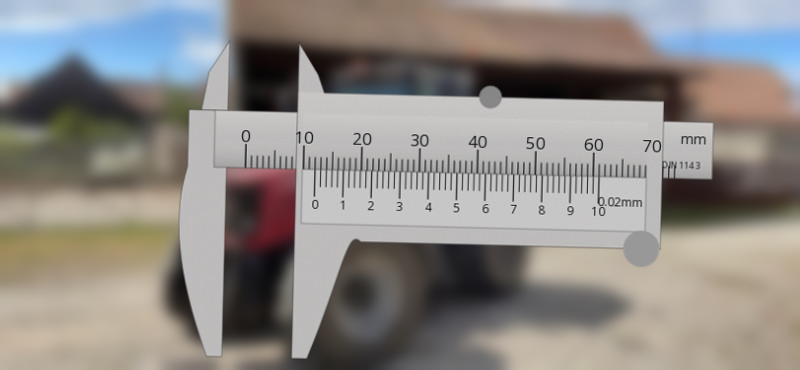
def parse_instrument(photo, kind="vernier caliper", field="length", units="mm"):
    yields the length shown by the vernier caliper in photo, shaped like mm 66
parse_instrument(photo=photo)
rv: mm 12.0
